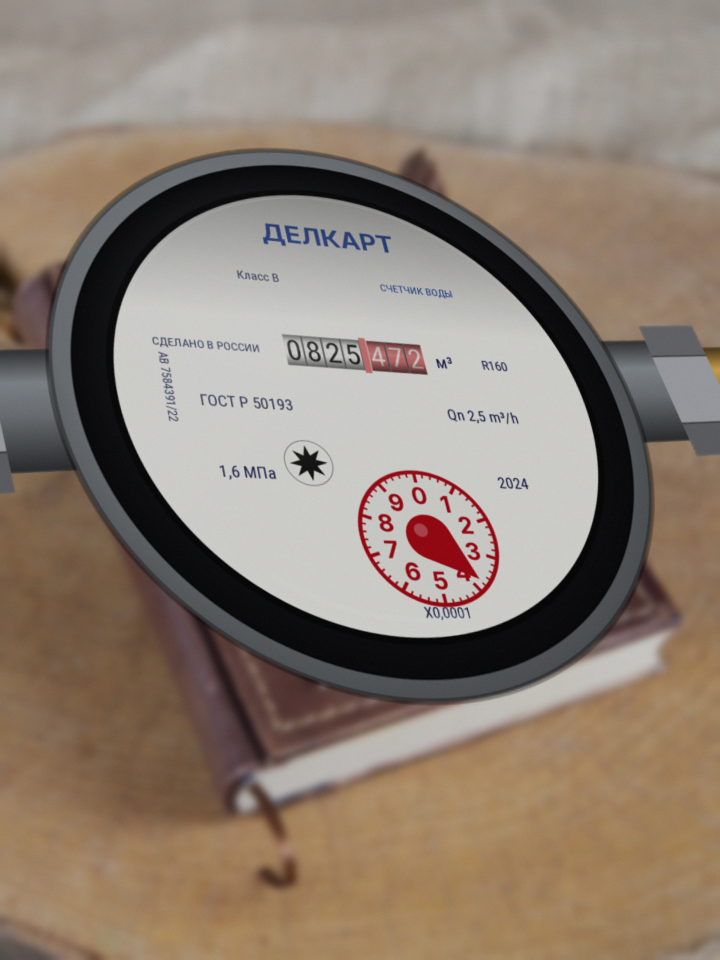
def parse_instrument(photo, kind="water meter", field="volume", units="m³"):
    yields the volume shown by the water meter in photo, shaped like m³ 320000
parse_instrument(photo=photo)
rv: m³ 825.4723
